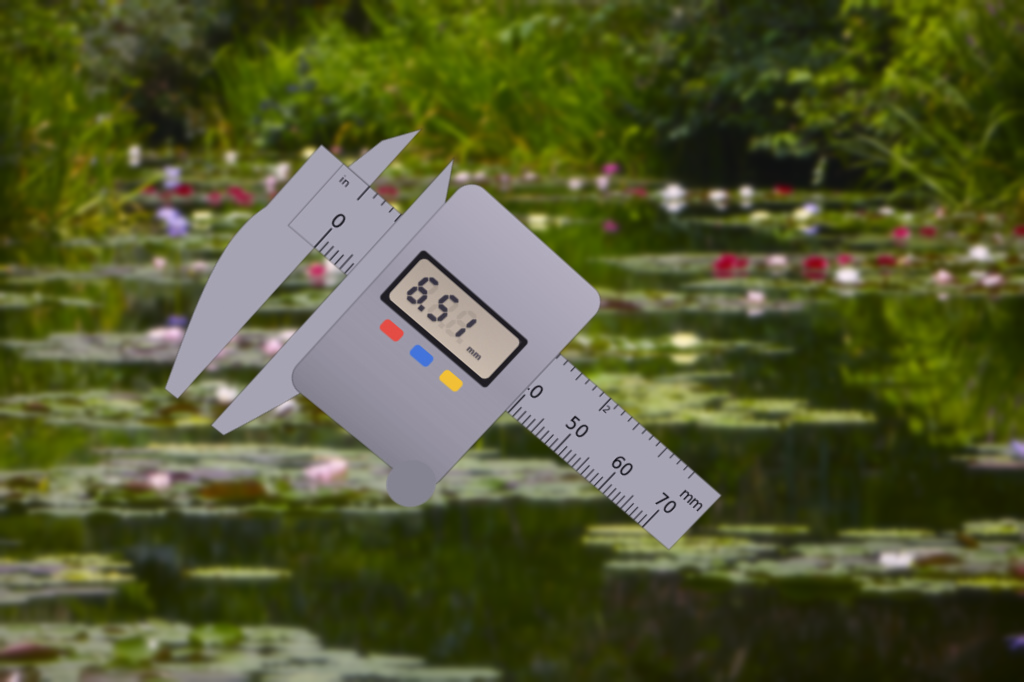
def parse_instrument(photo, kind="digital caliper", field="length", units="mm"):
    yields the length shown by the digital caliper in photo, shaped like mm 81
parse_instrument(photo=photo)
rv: mm 6.51
